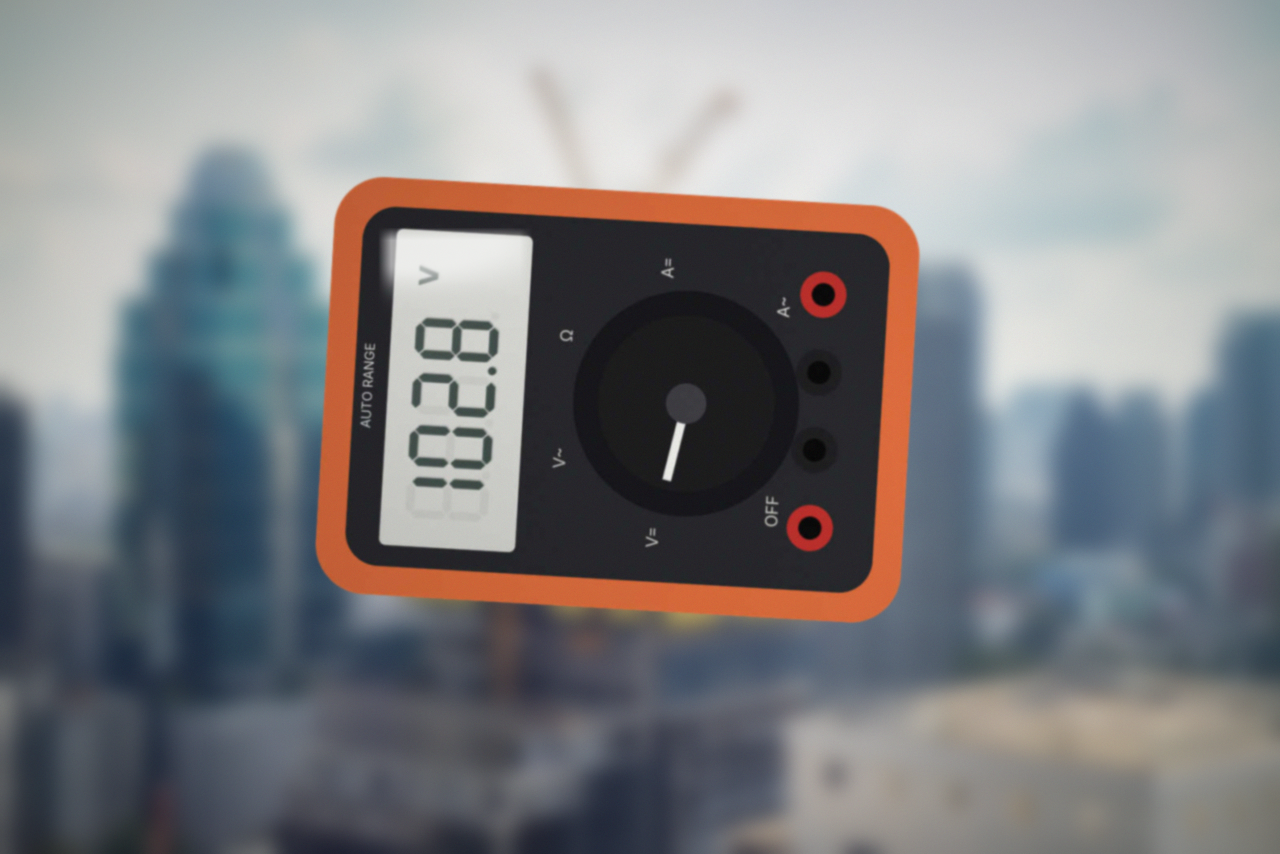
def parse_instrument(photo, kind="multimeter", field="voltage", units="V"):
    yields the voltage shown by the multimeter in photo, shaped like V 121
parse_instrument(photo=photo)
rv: V 102.8
